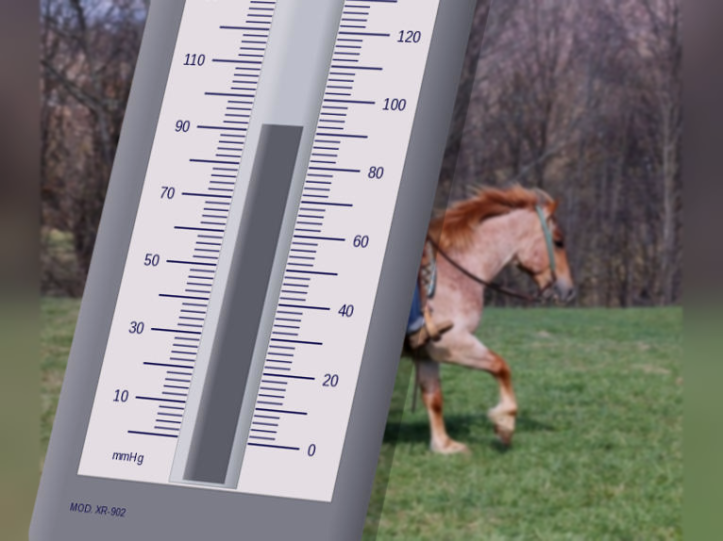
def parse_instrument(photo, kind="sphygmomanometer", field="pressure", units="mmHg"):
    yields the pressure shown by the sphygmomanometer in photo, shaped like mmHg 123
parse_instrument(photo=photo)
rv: mmHg 92
